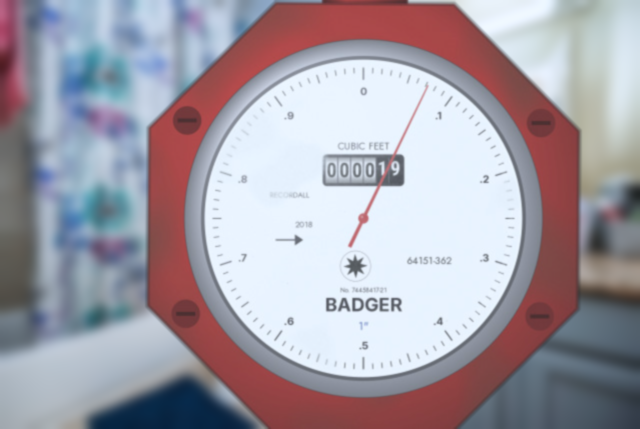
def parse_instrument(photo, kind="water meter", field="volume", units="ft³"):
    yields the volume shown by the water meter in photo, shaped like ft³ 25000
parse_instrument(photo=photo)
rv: ft³ 19.07
